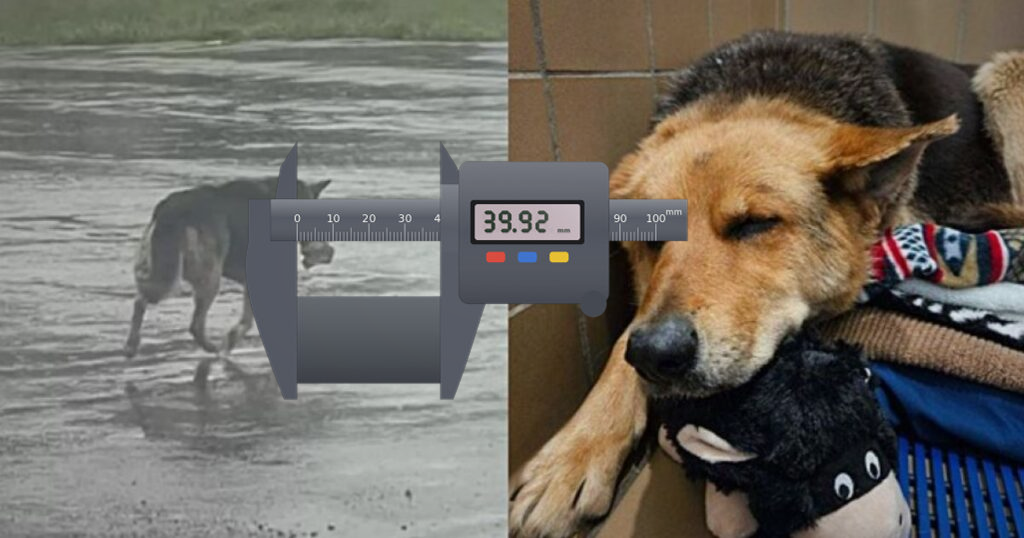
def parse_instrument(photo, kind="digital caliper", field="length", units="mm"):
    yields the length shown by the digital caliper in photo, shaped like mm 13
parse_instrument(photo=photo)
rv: mm 39.92
